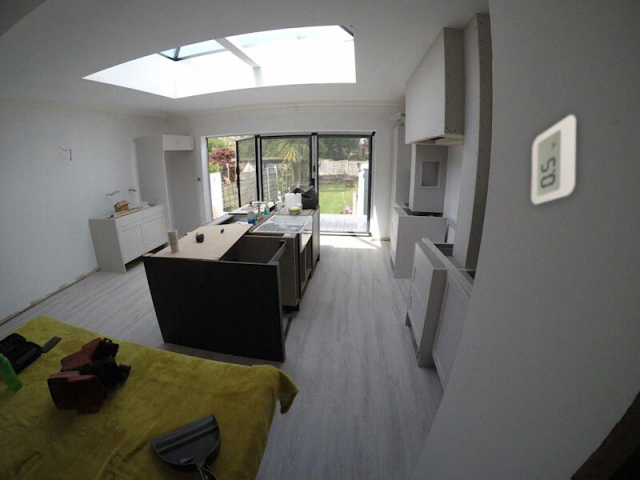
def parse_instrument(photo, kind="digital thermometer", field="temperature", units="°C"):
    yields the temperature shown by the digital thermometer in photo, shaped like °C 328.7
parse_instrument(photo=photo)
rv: °C 0.5
